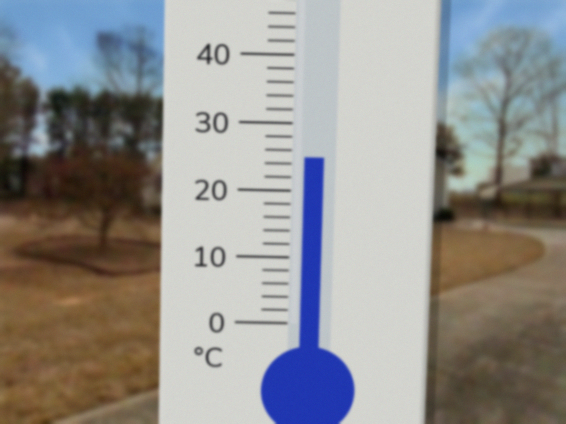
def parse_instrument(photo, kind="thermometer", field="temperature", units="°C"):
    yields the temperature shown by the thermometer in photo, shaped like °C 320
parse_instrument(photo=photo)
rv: °C 25
